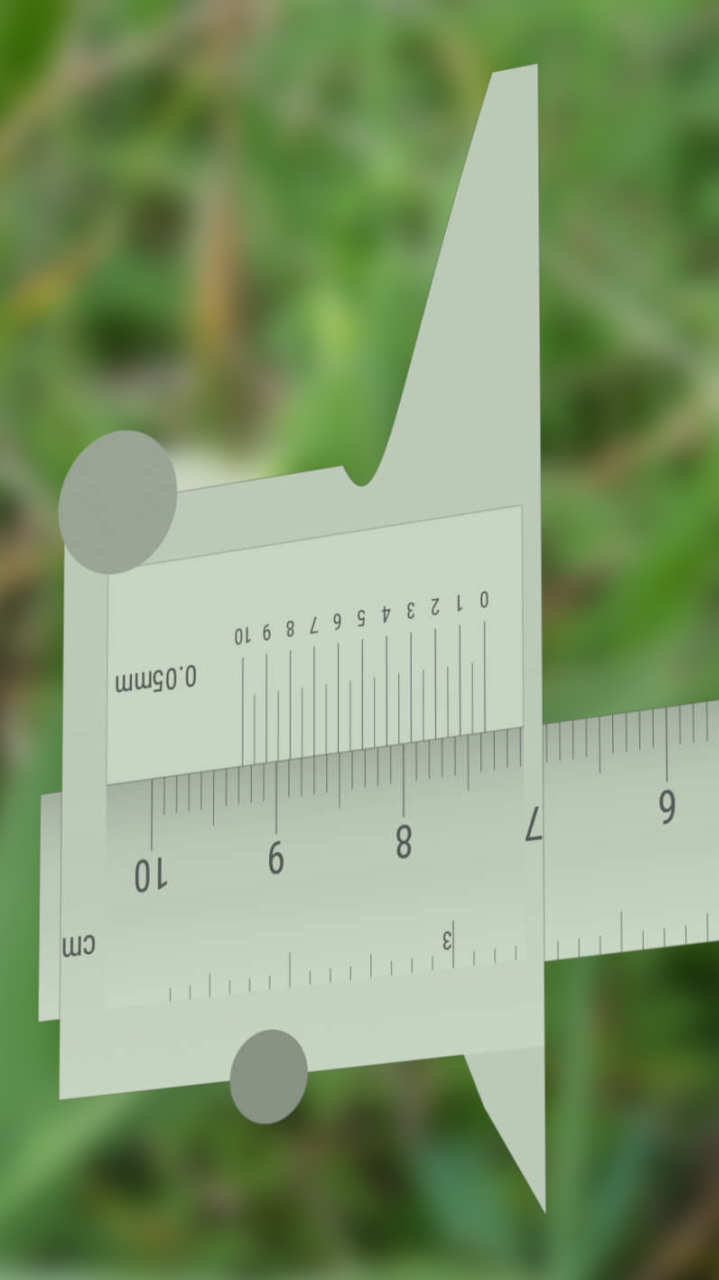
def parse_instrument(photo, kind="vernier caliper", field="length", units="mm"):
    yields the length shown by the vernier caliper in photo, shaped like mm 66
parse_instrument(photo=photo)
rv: mm 73.7
